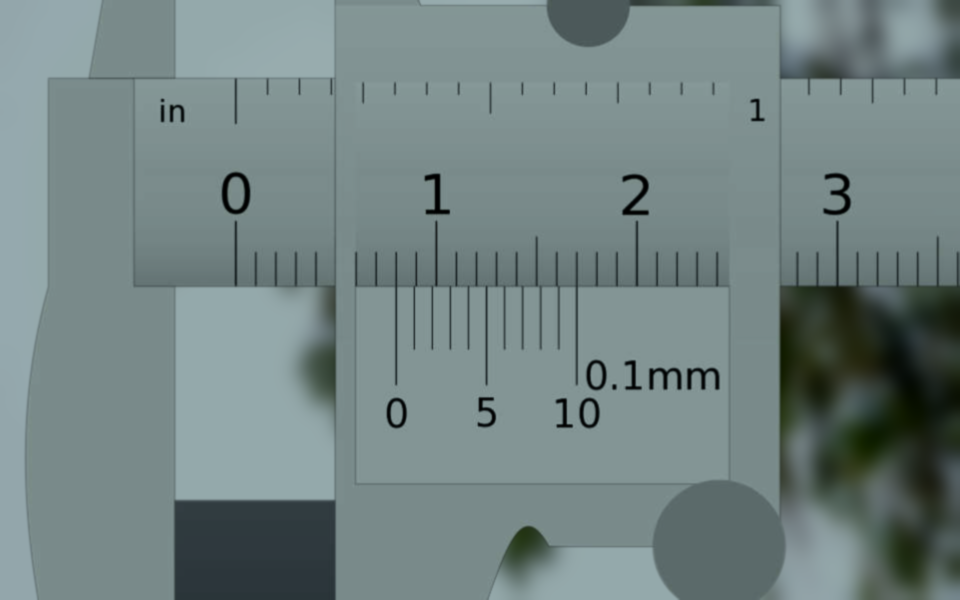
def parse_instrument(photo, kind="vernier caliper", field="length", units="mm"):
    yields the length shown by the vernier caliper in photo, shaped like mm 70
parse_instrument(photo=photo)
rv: mm 8.0
